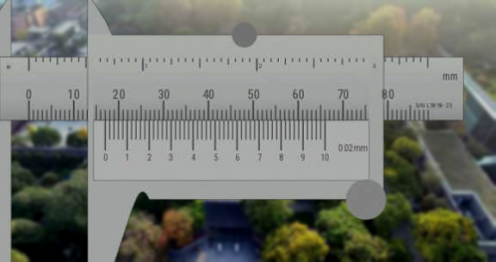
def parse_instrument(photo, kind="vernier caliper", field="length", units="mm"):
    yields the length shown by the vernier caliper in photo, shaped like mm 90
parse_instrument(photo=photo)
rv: mm 17.0
